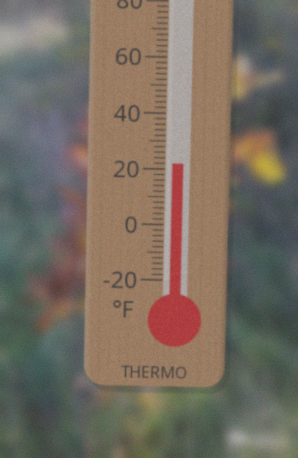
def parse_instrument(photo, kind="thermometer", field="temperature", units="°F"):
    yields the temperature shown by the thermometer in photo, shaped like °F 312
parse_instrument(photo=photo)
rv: °F 22
